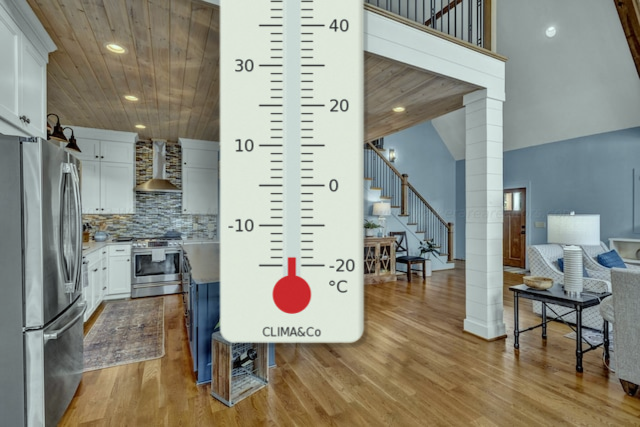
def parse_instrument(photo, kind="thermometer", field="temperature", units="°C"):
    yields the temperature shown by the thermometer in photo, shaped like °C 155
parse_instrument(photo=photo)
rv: °C -18
